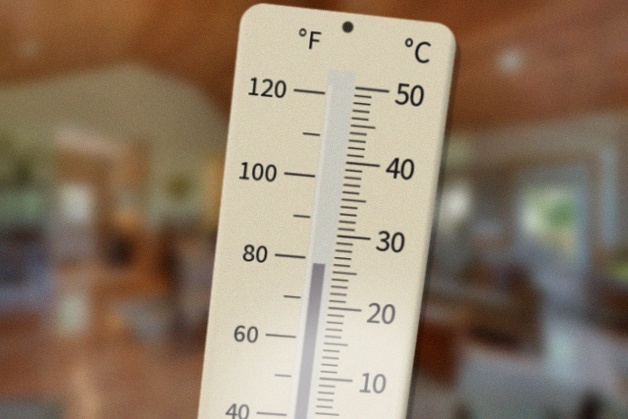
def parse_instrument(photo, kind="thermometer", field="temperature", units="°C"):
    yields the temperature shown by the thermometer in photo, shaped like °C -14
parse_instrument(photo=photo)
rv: °C 26
